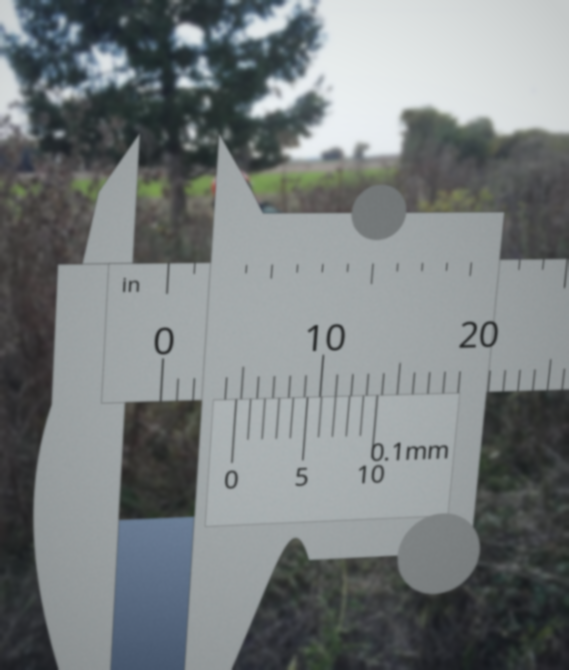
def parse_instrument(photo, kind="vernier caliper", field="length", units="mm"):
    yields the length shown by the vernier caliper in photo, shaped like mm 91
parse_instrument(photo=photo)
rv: mm 4.7
